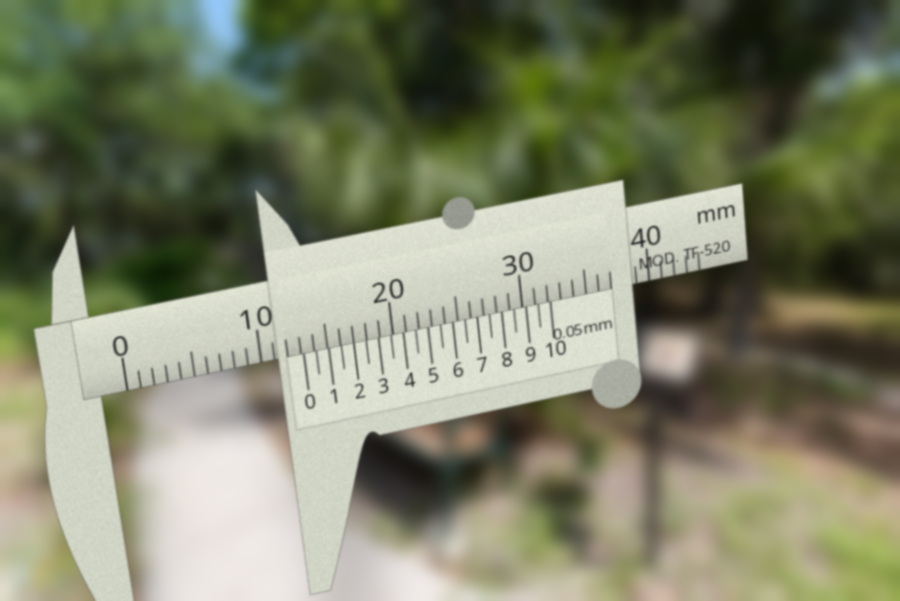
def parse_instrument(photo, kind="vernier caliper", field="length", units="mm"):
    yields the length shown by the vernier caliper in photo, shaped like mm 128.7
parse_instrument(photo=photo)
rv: mm 13.2
